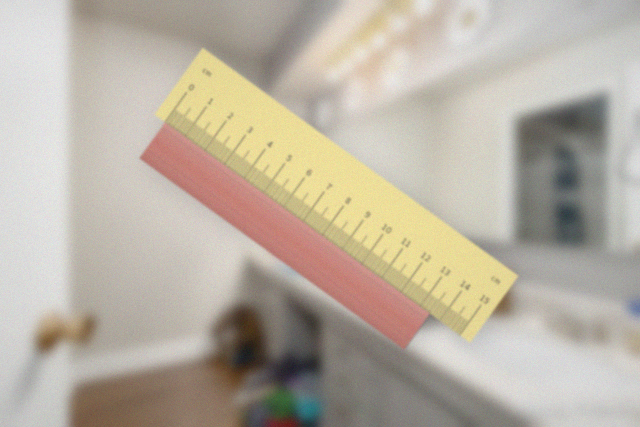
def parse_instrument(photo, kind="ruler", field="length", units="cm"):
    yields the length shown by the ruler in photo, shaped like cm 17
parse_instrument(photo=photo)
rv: cm 13.5
